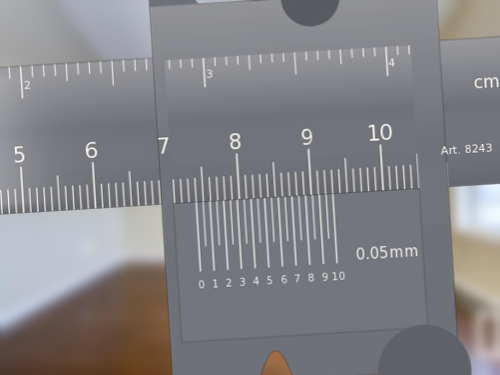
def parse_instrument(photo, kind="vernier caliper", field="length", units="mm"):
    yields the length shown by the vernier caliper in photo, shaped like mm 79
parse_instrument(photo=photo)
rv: mm 74.0
